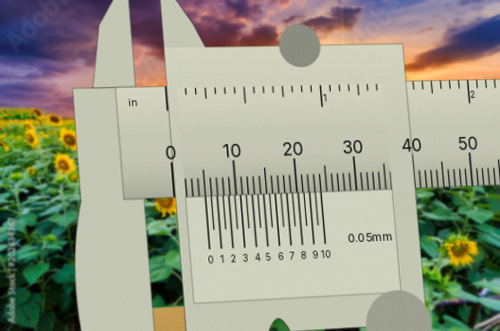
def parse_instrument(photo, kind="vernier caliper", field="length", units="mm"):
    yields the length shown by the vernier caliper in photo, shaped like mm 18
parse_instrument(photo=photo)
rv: mm 5.0
